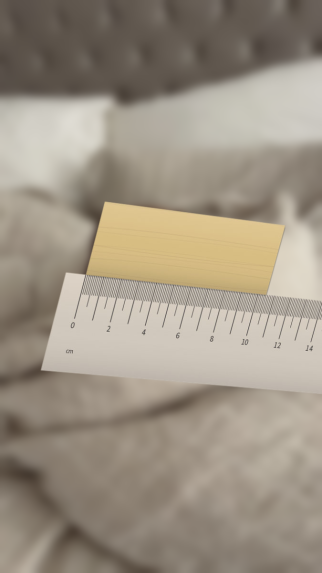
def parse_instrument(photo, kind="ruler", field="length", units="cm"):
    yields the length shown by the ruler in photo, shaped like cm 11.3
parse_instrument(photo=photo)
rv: cm 10.5
